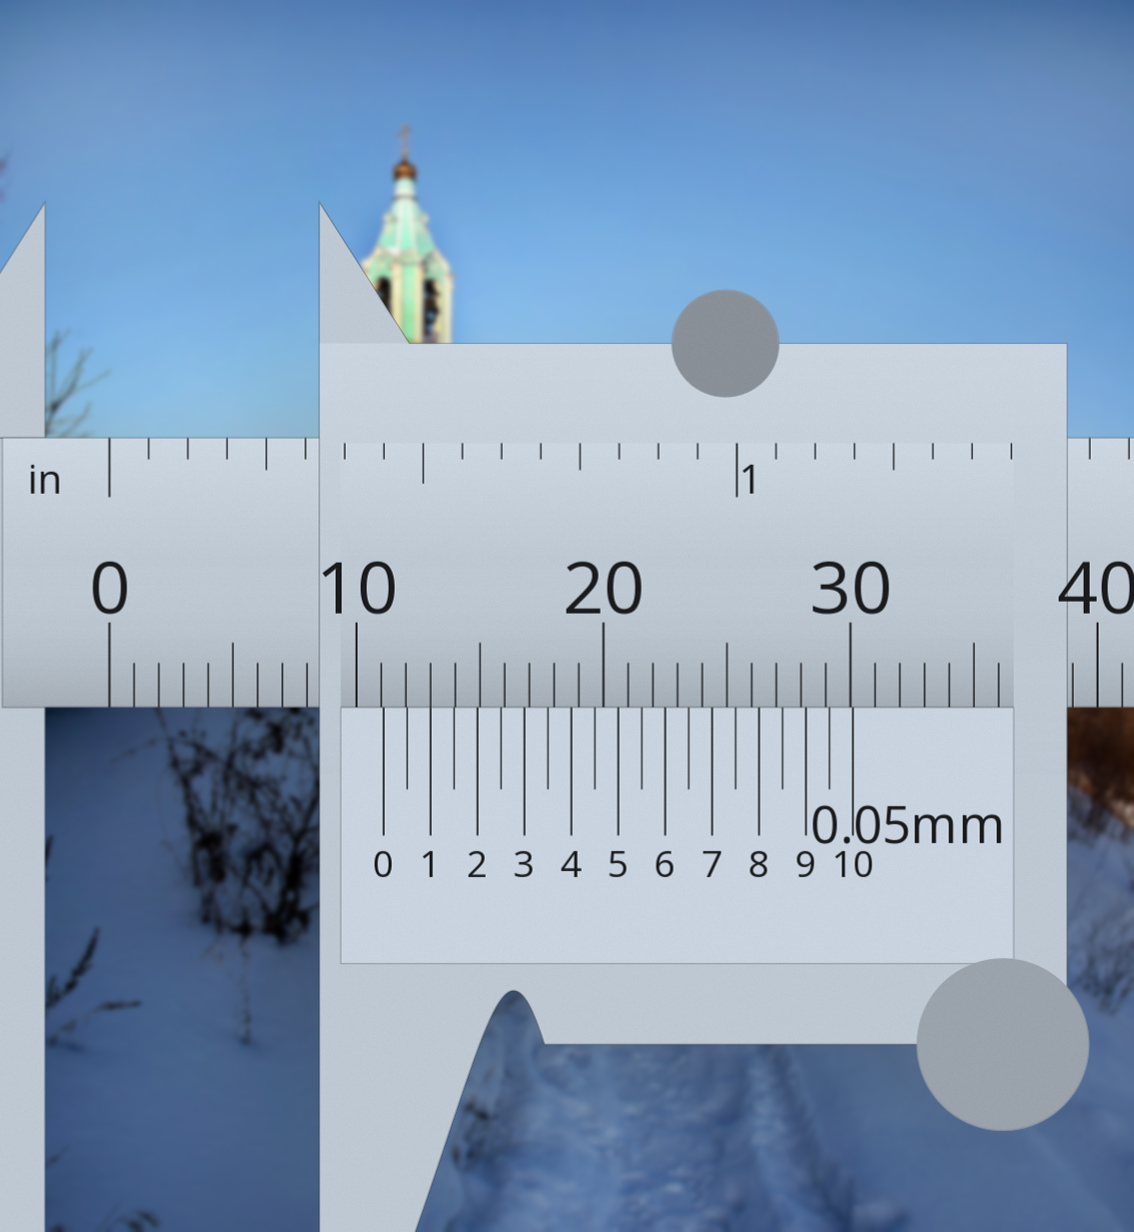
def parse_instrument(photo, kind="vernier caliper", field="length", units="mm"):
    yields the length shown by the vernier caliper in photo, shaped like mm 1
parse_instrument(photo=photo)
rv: mm 11.10
